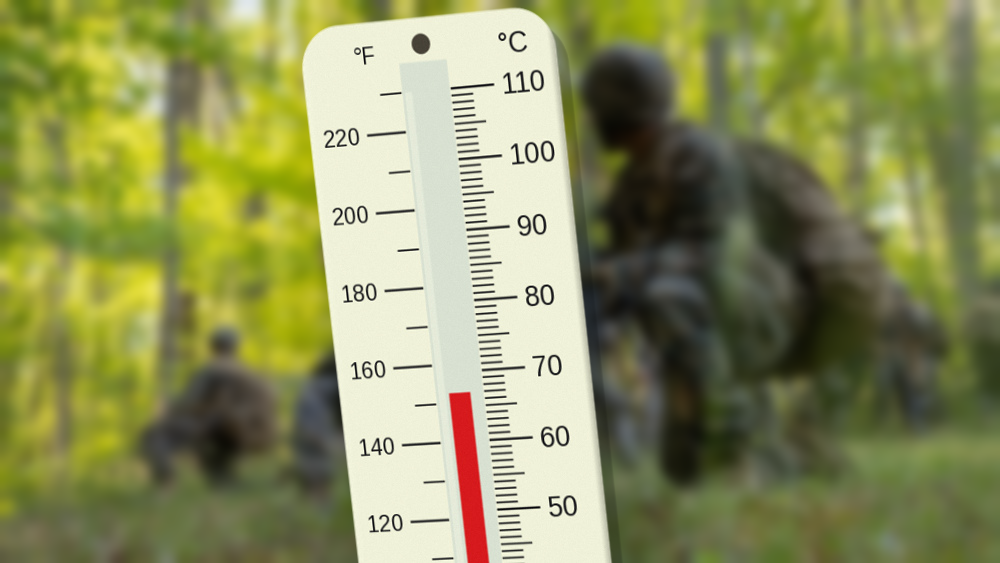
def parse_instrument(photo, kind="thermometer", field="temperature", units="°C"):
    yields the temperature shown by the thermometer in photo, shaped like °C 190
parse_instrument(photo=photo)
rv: °C 67
